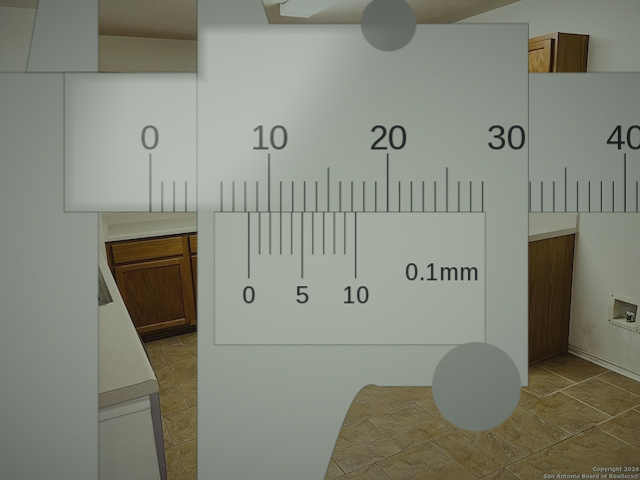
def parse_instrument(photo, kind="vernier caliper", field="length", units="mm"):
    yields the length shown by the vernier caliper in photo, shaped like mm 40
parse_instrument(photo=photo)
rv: mm 8.3
